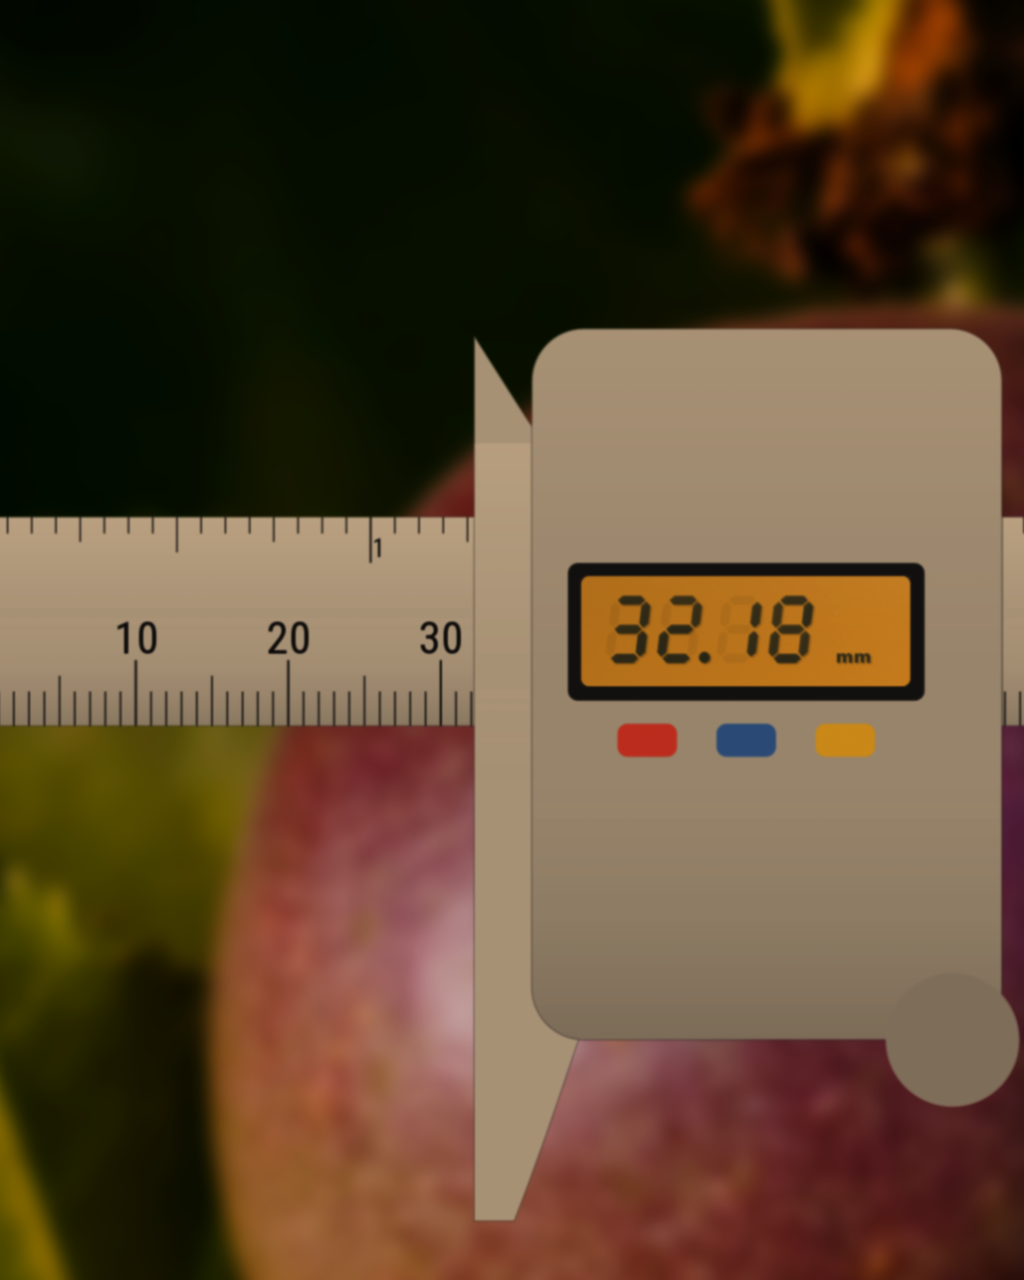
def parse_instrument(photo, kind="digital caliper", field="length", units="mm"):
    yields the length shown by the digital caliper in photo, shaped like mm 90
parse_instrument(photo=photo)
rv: mm 32.18
